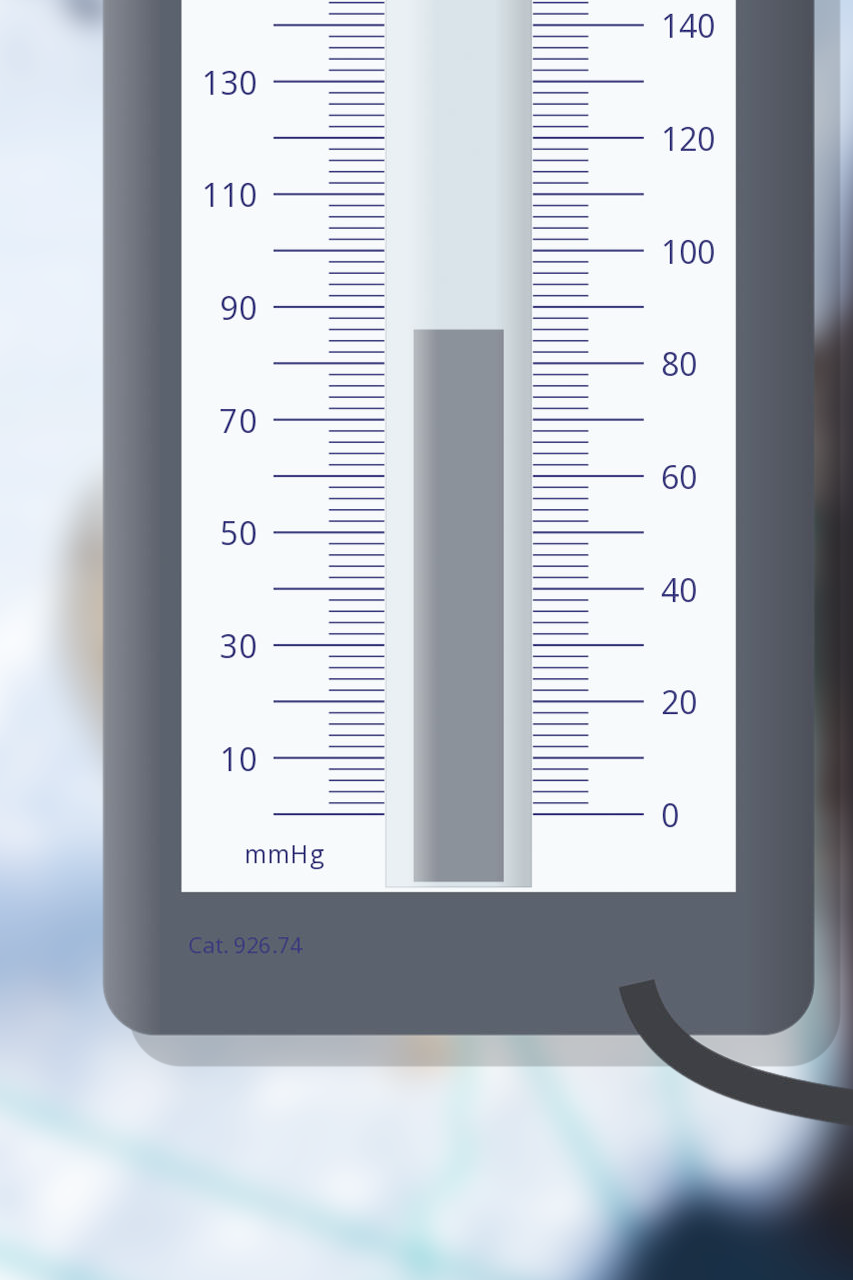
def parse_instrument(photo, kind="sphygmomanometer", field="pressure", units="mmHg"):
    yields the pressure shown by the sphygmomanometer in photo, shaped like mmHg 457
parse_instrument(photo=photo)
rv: mmHg 86
